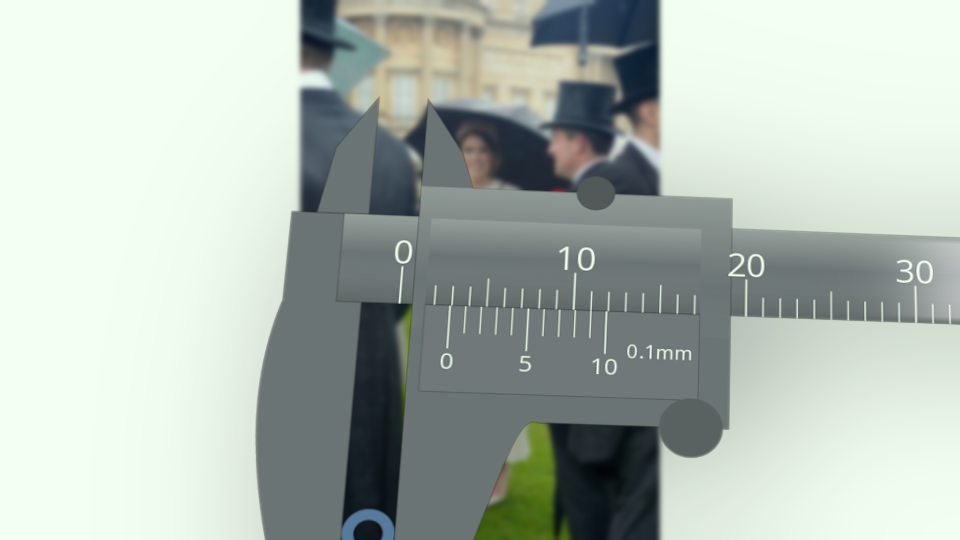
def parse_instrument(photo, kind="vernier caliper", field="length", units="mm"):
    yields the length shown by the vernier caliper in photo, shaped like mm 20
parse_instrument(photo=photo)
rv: mm 2.9
